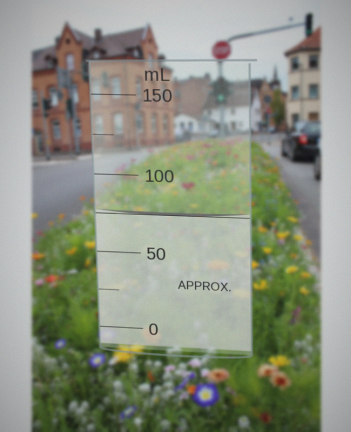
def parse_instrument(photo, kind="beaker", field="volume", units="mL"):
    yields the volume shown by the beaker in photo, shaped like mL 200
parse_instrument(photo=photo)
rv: mL 75
